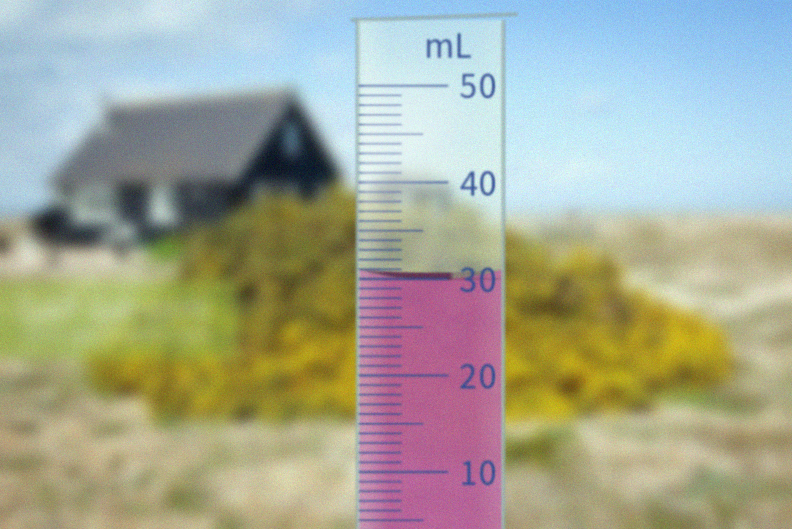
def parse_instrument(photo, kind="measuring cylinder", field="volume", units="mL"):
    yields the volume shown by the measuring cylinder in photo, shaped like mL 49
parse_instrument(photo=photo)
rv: mL 30
